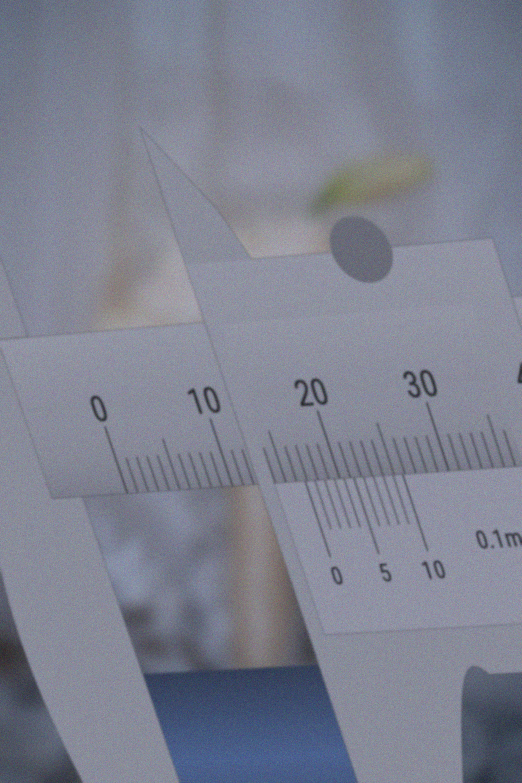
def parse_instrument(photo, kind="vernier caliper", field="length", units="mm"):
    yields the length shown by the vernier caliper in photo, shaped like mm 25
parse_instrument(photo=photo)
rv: mm 16.8
